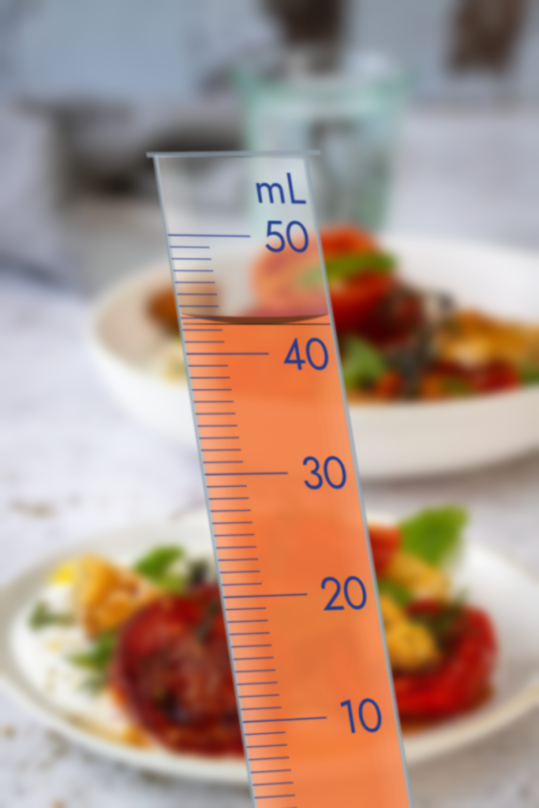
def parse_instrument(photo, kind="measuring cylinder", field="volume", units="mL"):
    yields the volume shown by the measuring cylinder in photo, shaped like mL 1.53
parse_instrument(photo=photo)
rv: mL 42.5
